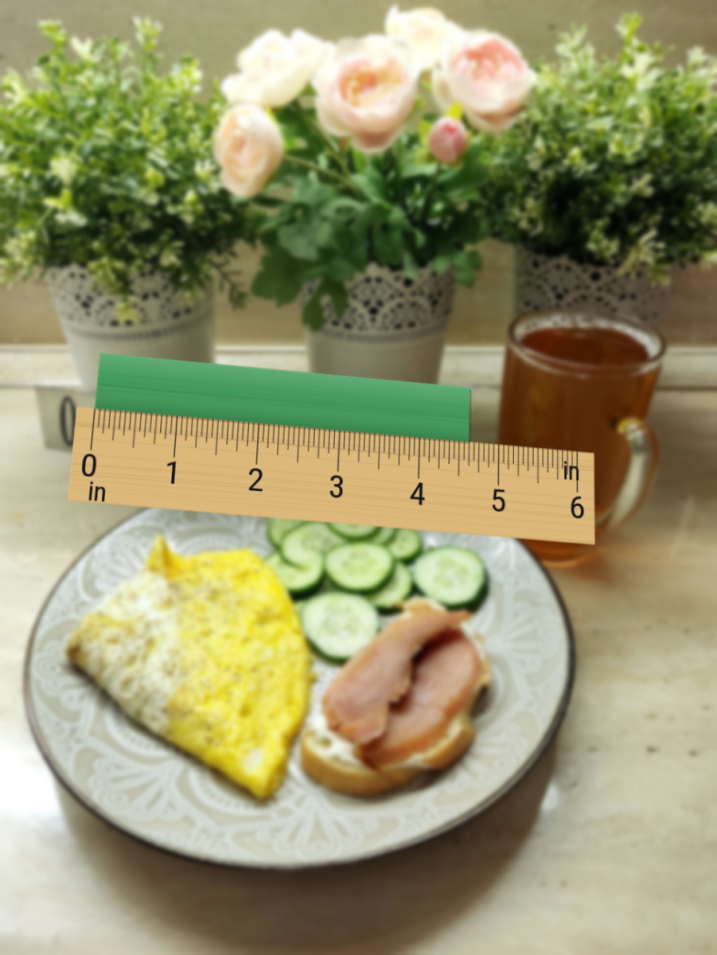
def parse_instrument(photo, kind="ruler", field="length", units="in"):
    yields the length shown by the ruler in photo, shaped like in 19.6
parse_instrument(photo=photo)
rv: in 4.625
